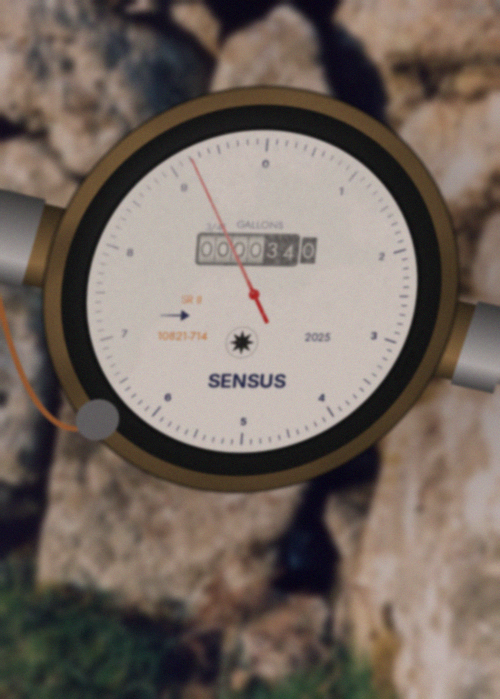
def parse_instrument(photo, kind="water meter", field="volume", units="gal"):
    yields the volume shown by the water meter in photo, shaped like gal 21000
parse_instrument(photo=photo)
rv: gal 339.2
